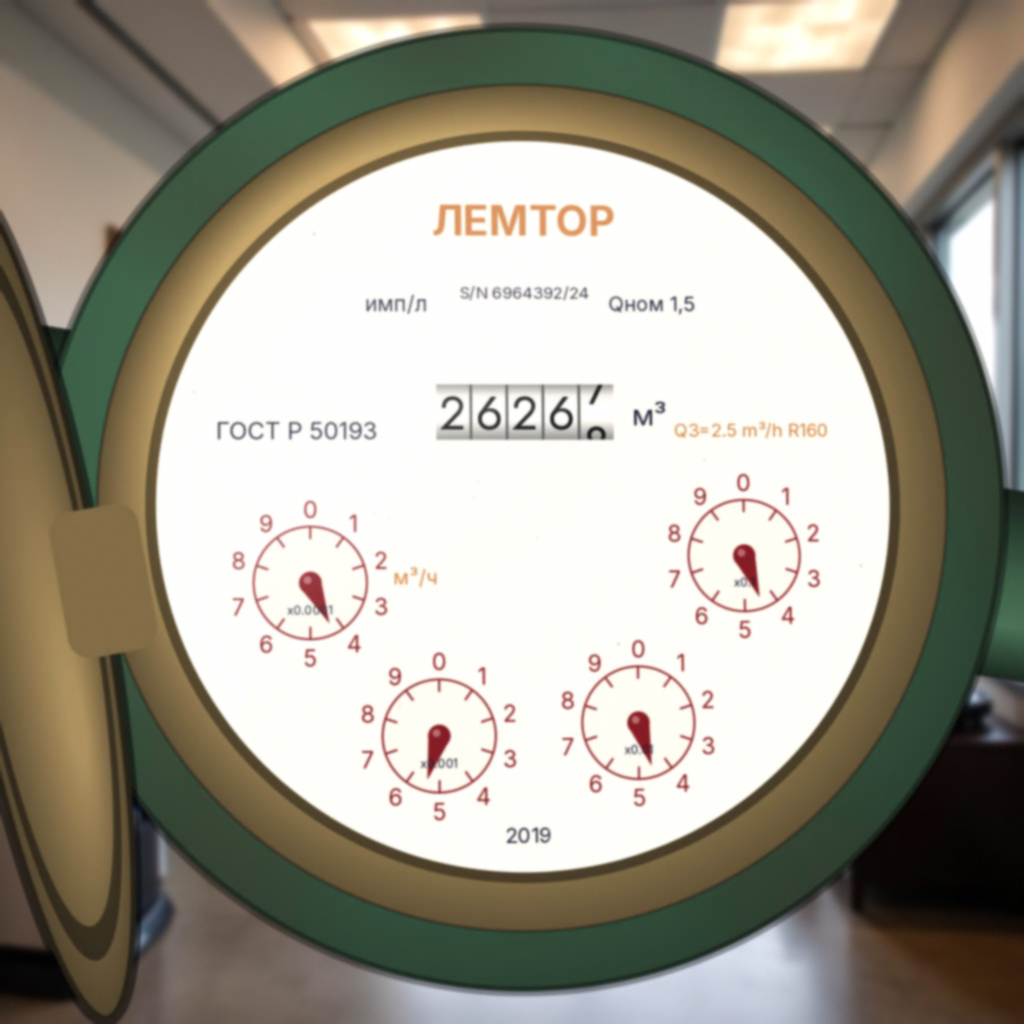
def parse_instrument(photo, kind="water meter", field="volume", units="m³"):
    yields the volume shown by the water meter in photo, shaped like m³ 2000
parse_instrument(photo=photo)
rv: m³ 26267.4454
